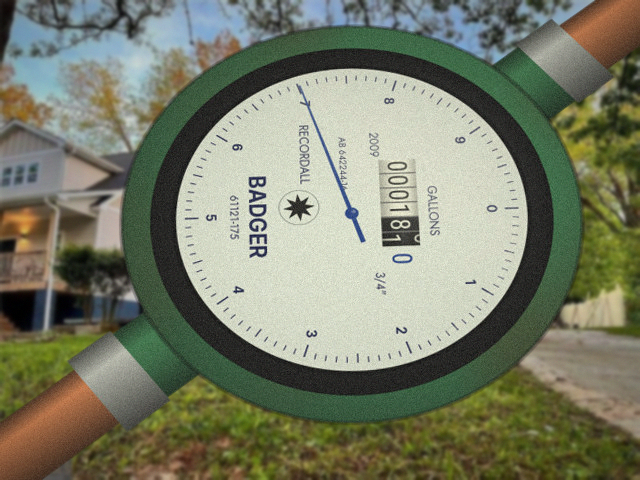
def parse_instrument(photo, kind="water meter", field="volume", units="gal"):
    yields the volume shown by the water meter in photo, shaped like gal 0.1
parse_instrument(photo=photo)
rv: gal 1807.0
